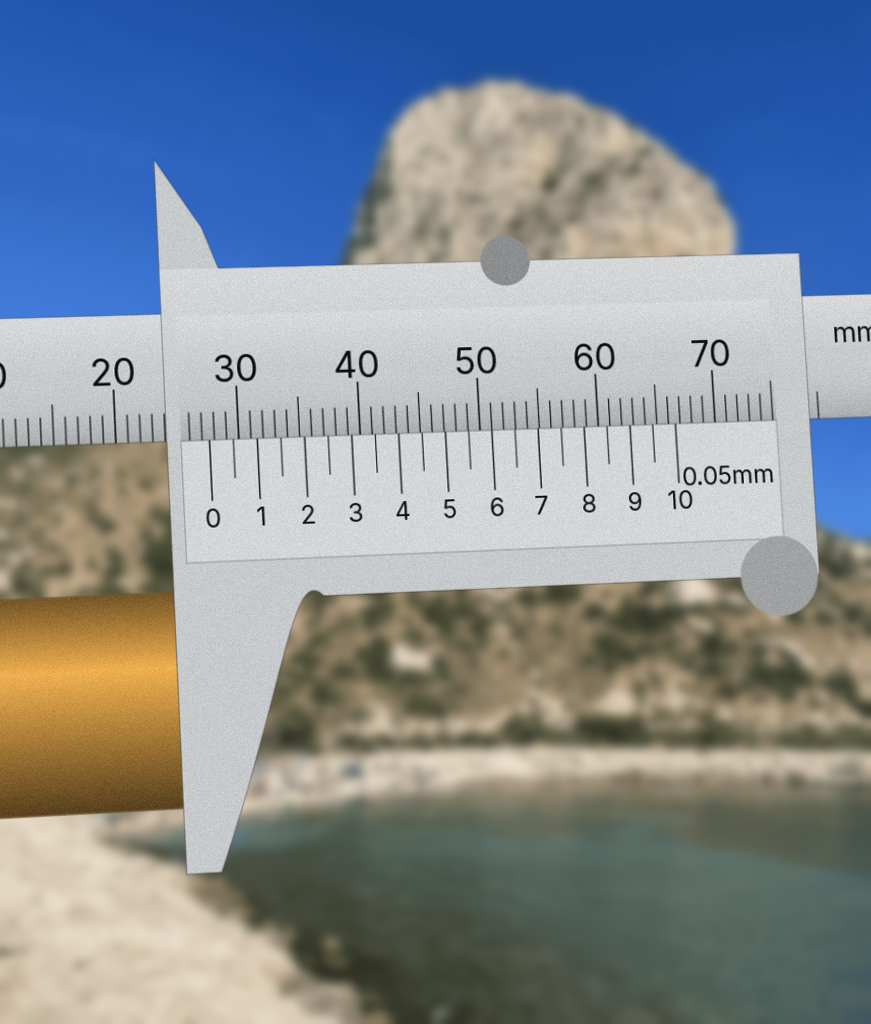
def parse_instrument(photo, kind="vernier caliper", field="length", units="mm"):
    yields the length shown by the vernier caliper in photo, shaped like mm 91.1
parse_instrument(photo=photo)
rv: mm 27.6
